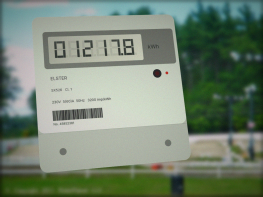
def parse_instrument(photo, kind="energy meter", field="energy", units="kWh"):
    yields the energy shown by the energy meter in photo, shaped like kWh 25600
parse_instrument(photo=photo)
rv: kWh 1217.8
